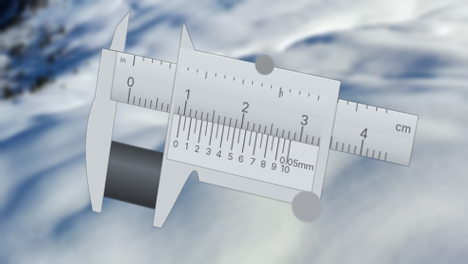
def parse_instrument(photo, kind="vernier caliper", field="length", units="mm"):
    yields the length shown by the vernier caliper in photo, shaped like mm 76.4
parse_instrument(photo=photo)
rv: mm 9.4
